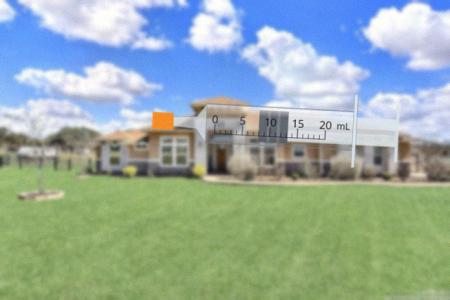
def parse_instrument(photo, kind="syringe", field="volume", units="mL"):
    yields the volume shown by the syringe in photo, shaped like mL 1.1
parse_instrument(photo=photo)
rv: mL 8
